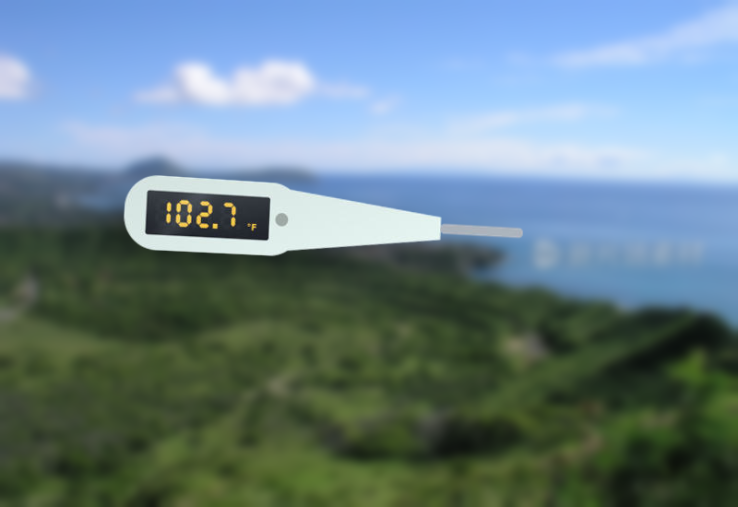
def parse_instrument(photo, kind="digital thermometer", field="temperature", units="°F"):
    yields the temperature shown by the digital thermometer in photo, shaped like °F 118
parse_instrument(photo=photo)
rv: °F 102.7
